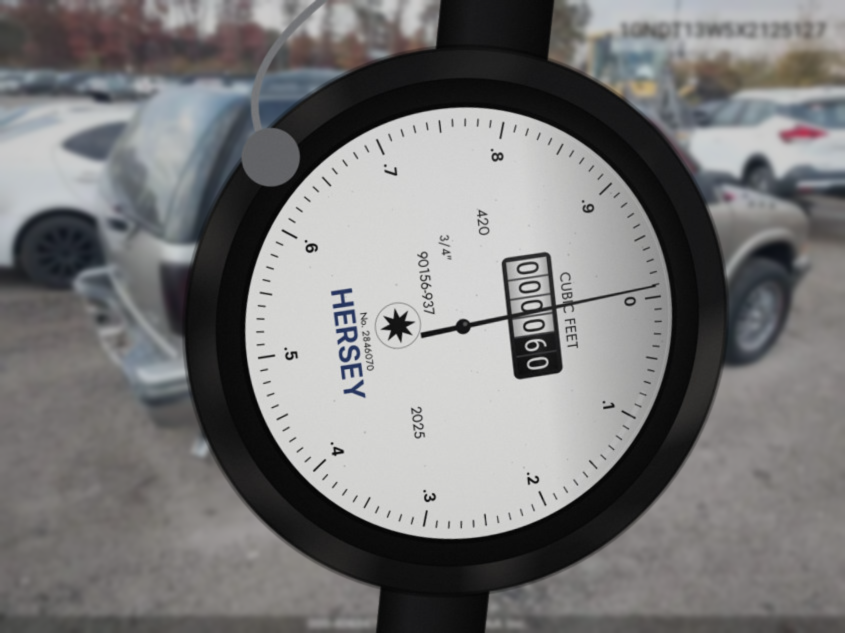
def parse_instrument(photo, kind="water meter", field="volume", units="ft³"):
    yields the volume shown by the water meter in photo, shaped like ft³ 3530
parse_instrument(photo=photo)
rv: ft³ 59.99
